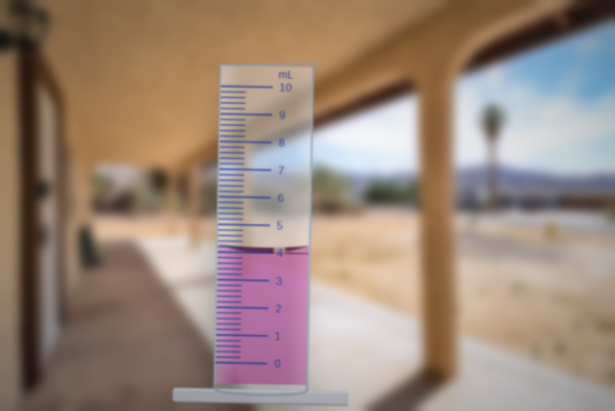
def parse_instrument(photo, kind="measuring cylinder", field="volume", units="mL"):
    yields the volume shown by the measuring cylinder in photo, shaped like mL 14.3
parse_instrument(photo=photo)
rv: mL 4
